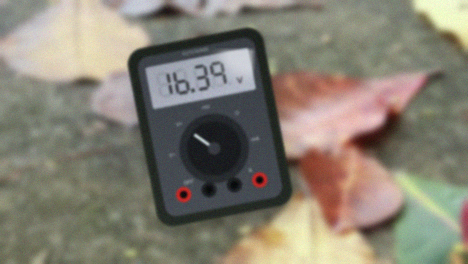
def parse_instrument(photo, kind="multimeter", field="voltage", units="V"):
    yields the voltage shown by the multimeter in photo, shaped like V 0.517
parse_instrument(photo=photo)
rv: V 16.39
